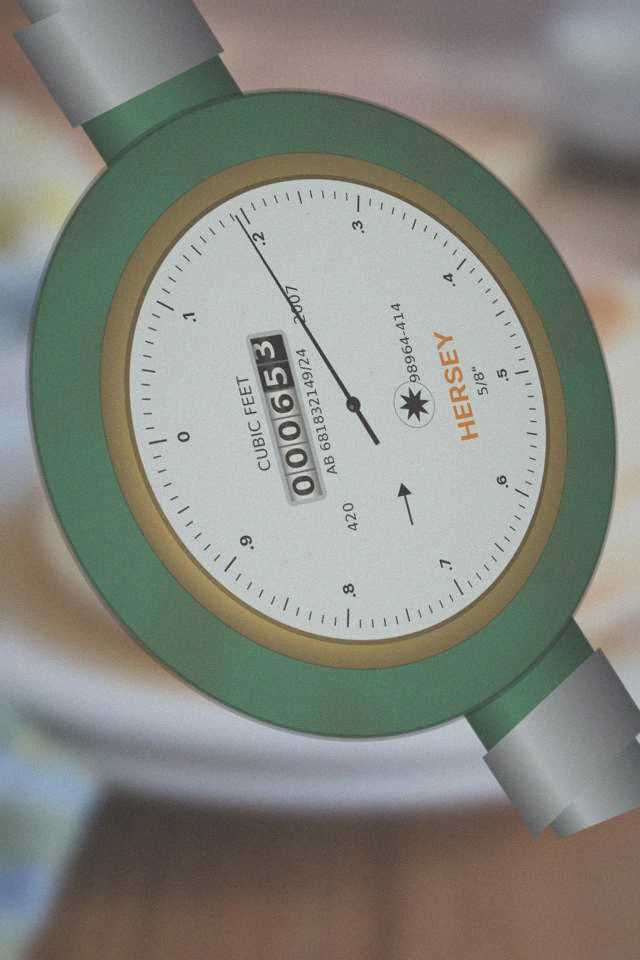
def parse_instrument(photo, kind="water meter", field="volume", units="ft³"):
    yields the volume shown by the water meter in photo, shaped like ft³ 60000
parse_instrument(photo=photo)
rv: ft³ 653.19
